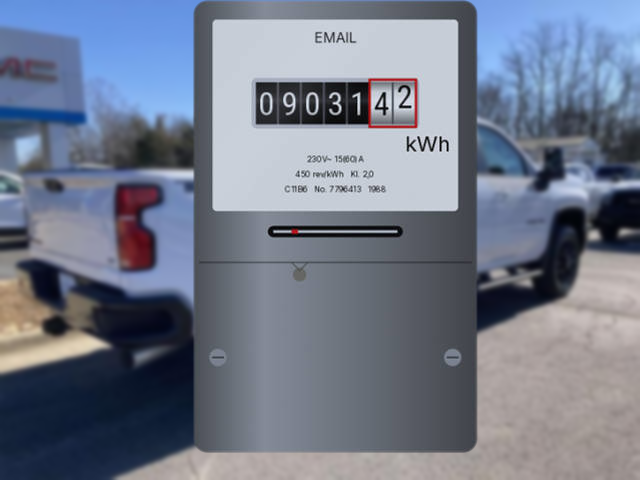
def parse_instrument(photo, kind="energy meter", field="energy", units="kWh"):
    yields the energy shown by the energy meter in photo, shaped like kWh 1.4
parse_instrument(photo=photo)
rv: kWh 9031.42
